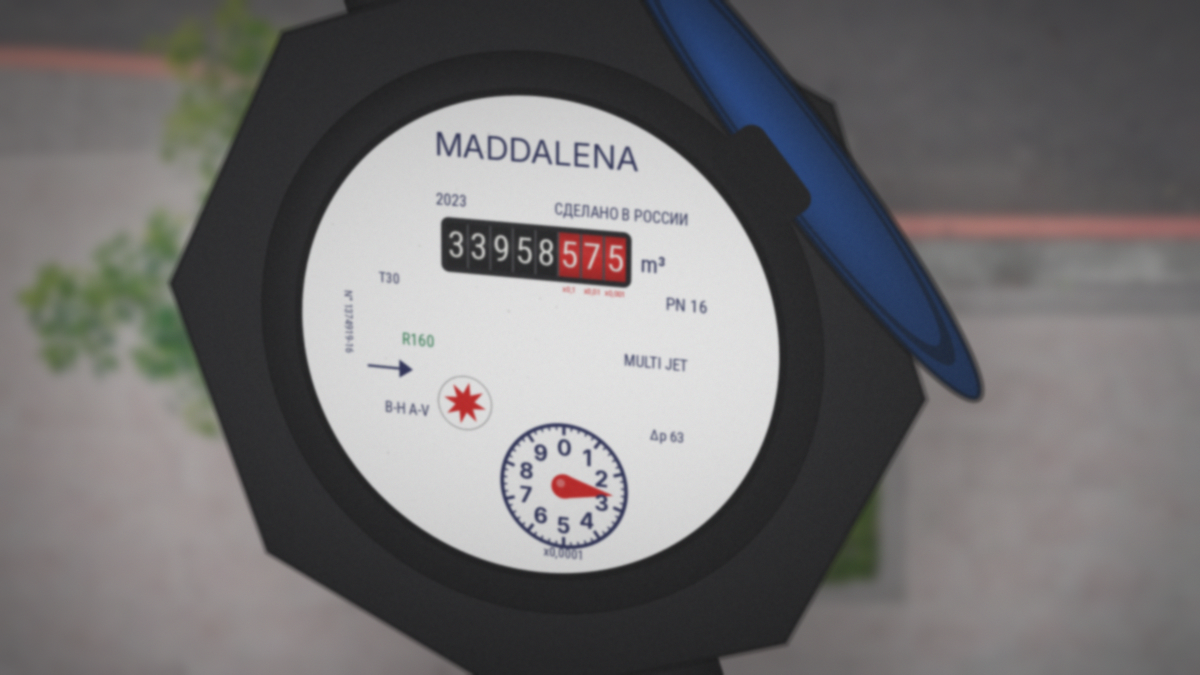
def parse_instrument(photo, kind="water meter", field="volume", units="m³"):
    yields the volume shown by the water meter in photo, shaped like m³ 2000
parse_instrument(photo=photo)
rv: m³ 33958.5752
